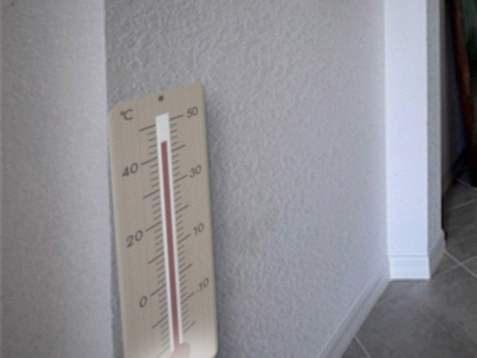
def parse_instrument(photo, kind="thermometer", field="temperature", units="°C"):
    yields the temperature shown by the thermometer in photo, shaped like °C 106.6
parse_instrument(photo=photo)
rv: °C 44
